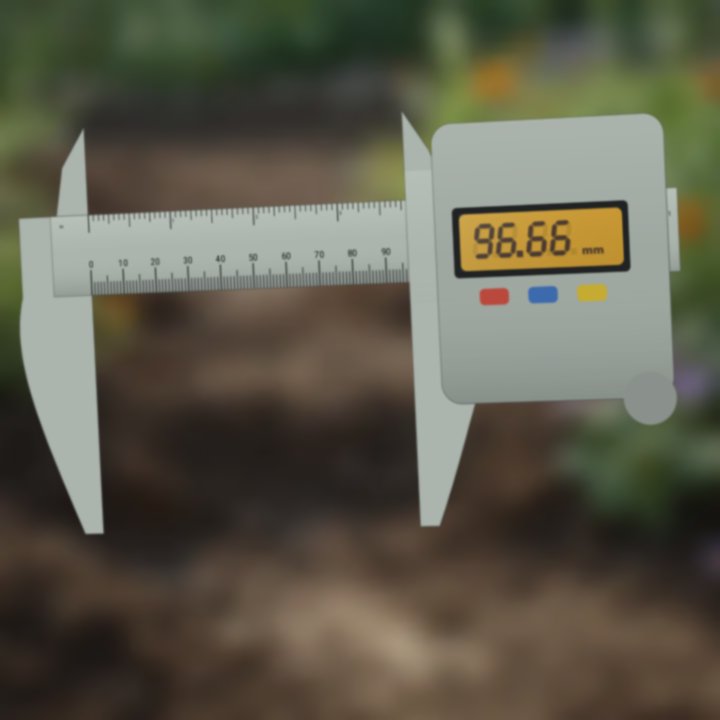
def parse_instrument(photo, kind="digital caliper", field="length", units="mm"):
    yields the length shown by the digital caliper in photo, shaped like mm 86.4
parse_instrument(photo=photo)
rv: mm 96.66
